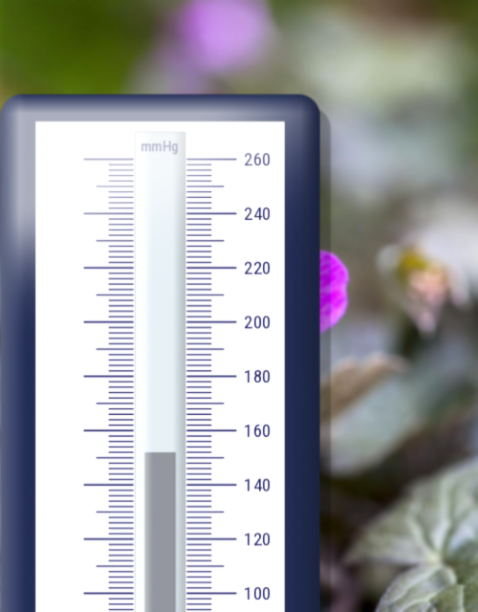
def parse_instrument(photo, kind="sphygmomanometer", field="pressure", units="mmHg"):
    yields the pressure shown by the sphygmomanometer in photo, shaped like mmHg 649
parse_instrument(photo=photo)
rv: mmHg 152
